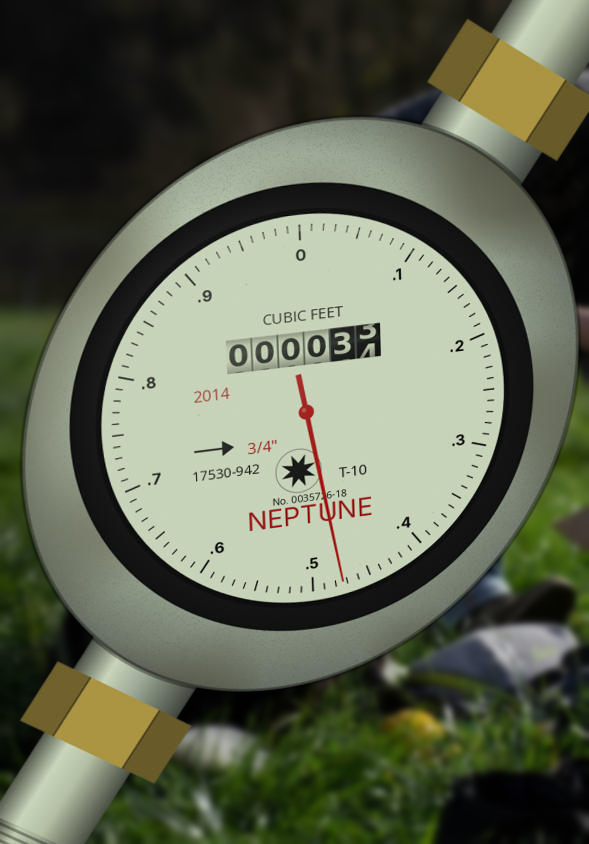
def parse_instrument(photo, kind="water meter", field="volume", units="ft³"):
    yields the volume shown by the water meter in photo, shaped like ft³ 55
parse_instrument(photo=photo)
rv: ft³ 33.47
